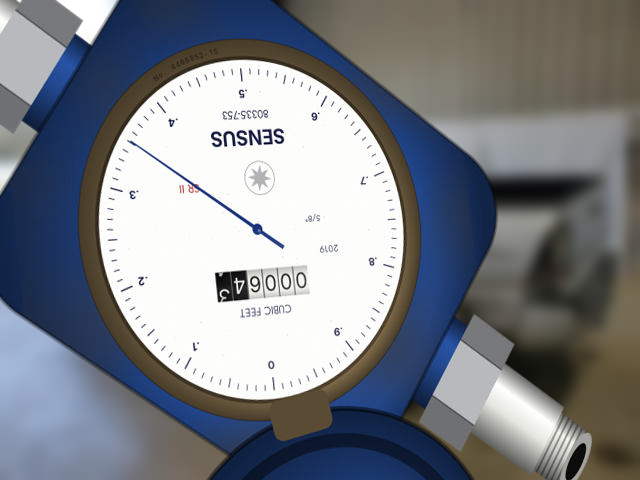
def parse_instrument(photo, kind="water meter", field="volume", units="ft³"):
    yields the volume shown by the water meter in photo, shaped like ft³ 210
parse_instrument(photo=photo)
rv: ft³ 643.35
